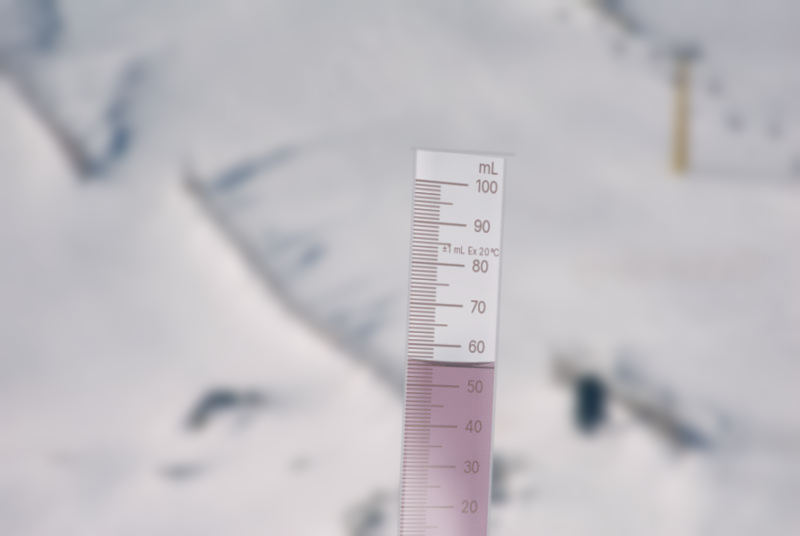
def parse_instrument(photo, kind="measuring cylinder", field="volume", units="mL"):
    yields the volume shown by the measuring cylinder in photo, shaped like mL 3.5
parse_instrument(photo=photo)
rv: mL 55
